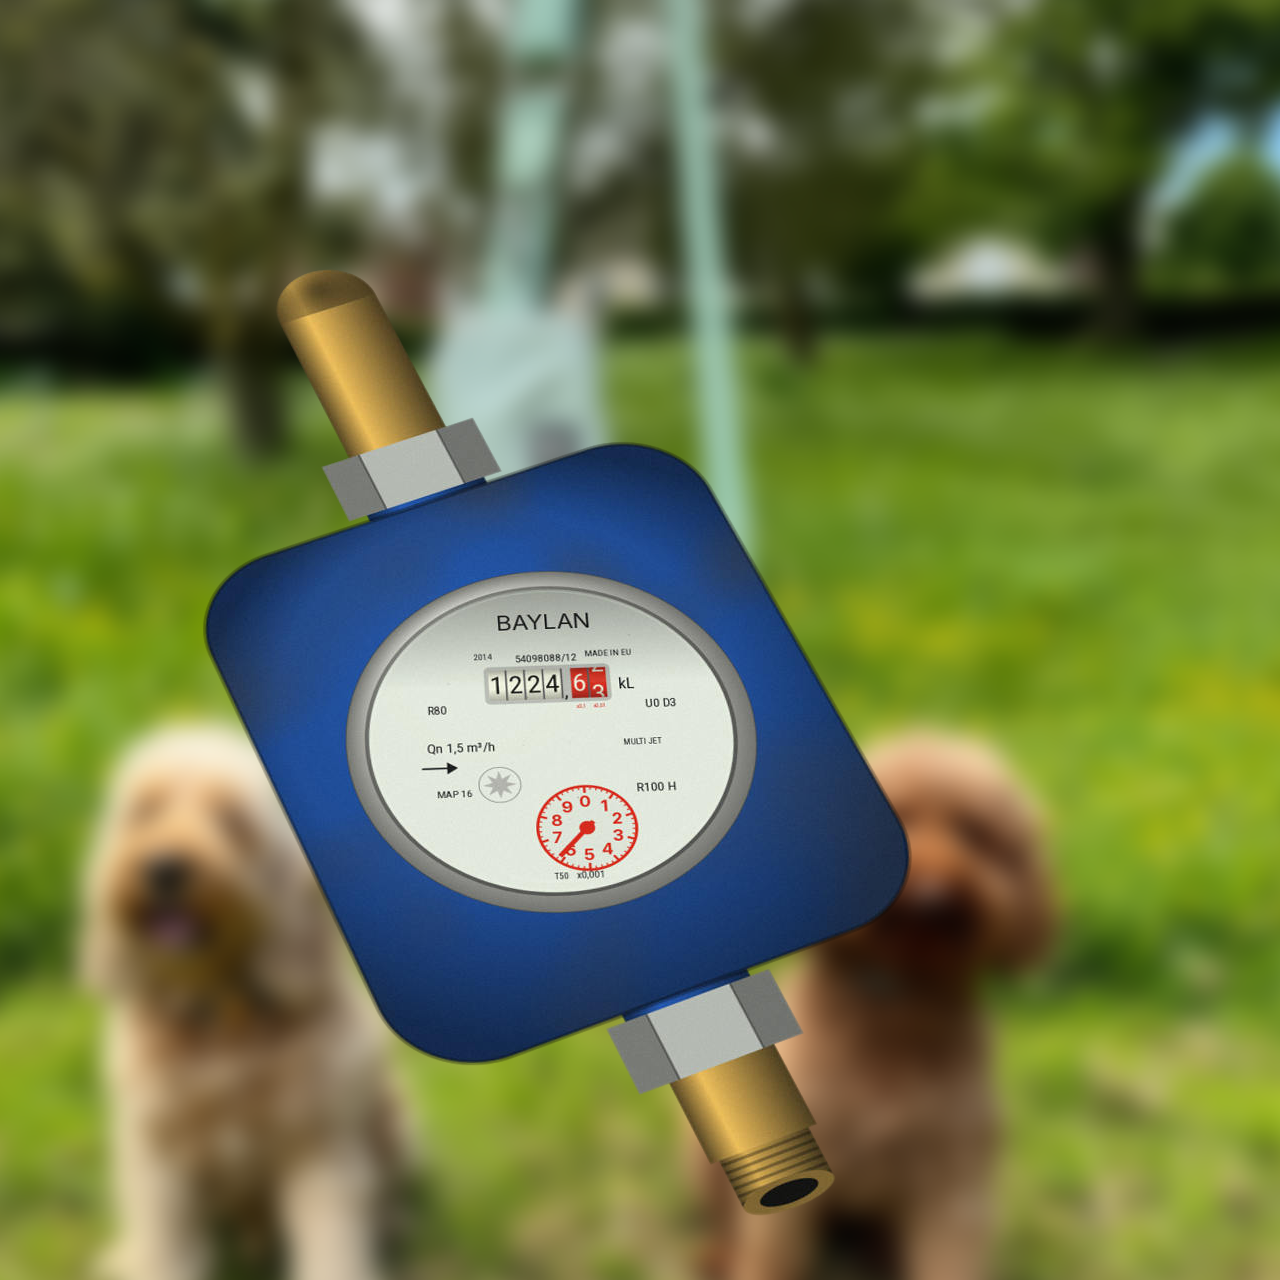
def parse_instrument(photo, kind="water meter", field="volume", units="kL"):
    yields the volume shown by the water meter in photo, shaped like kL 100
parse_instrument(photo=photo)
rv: kL 1224.626
